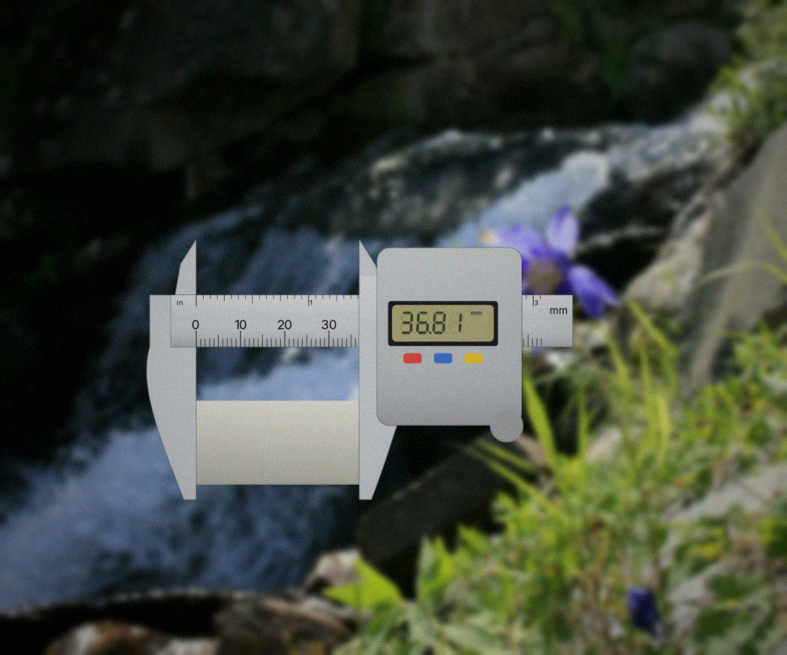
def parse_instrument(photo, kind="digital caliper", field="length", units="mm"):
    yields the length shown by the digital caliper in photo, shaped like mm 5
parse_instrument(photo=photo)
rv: mm 36.81
